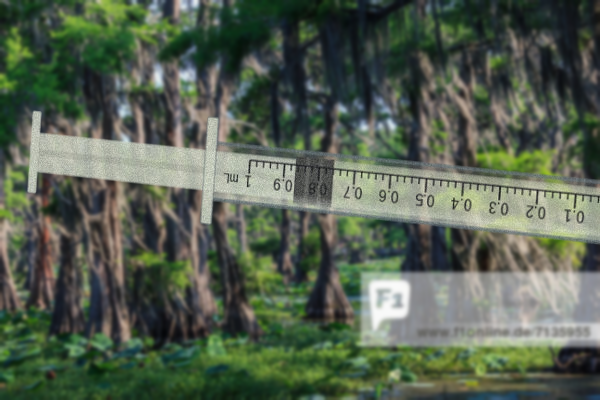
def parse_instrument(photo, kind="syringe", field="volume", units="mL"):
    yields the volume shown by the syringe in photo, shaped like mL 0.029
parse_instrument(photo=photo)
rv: mL 0.76
